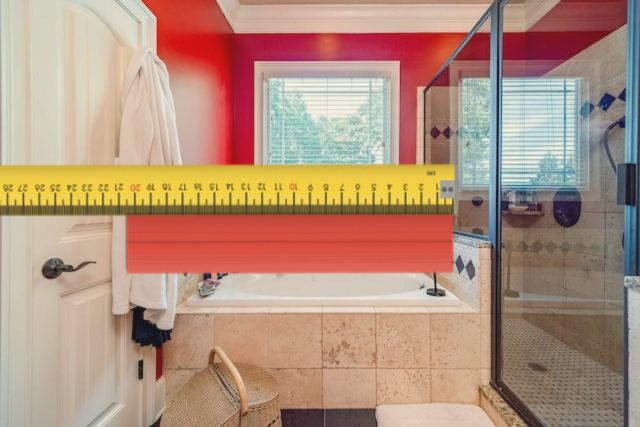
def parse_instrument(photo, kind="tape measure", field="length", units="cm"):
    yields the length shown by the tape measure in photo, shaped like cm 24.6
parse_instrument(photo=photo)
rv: cm 20.5
